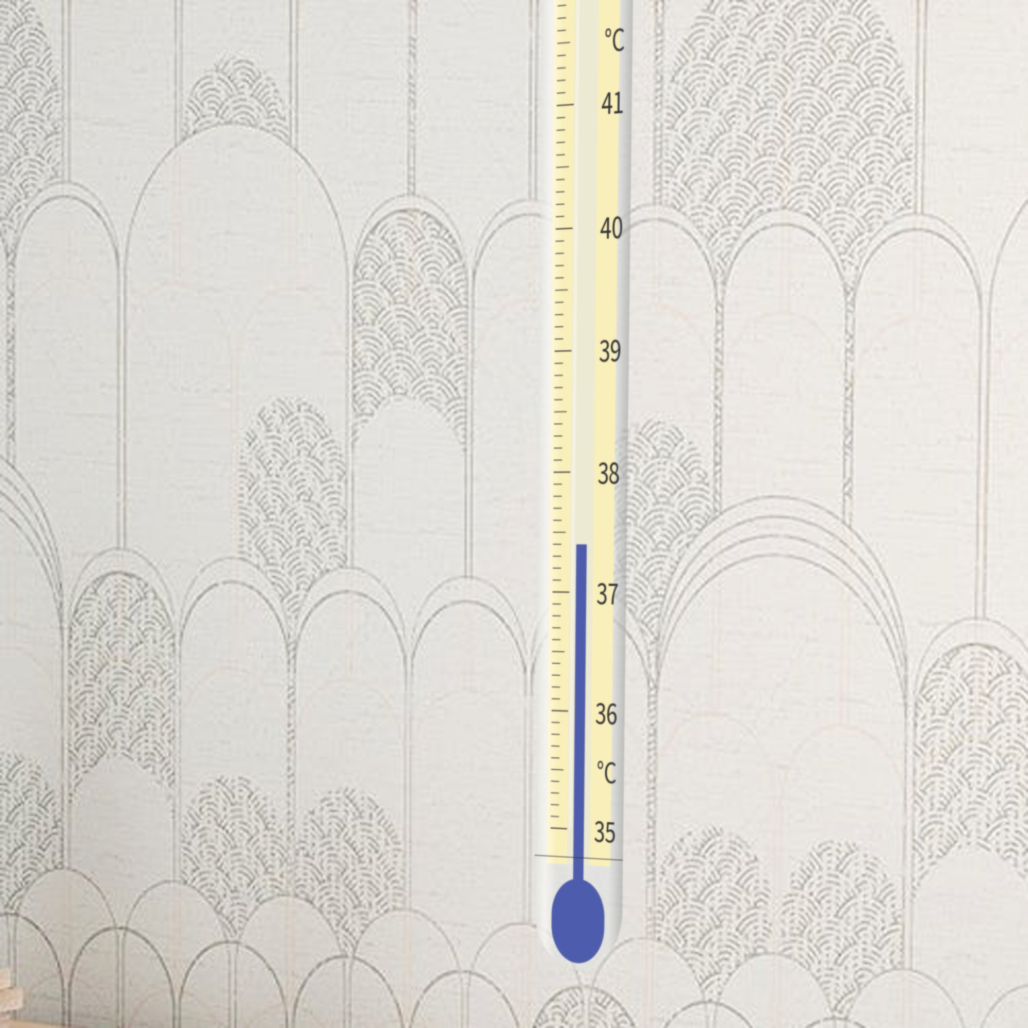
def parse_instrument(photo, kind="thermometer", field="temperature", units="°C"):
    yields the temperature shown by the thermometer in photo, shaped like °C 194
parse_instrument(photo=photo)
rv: °C 37.4
